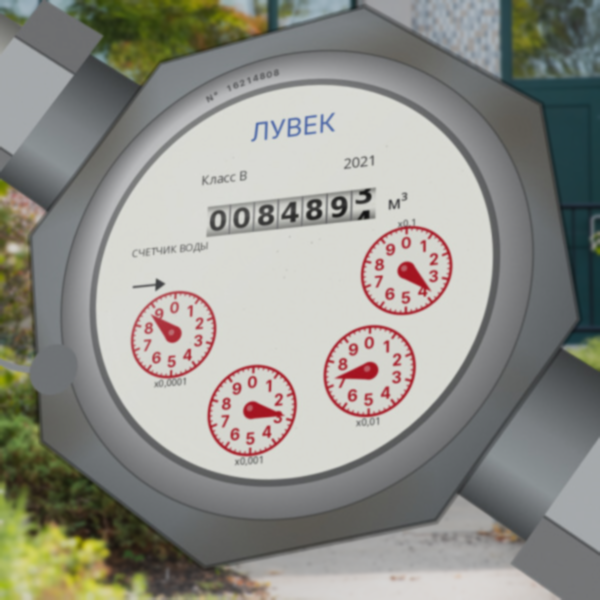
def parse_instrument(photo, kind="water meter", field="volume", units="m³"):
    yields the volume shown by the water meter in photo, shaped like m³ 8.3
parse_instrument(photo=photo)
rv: m³ 84893.3728
